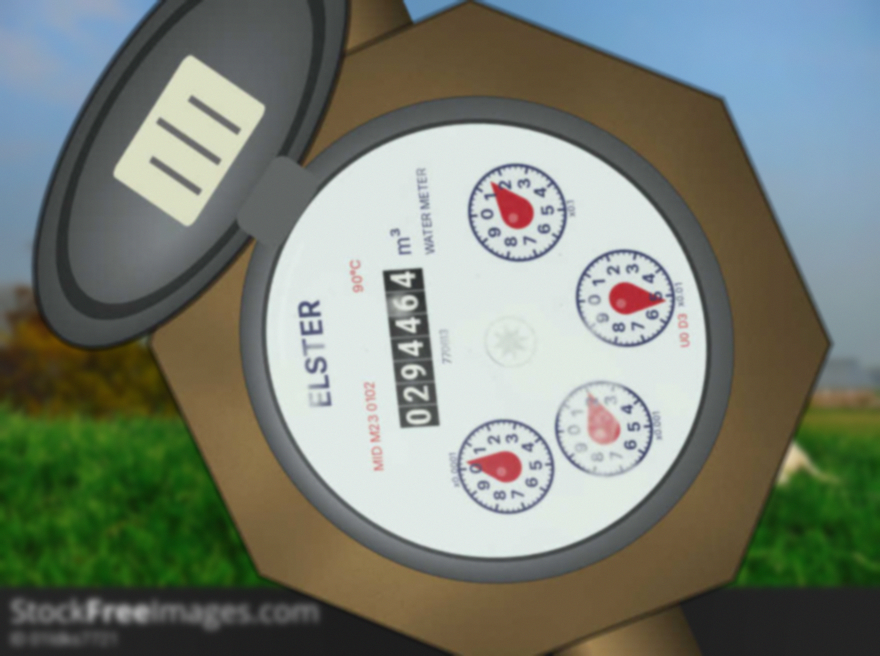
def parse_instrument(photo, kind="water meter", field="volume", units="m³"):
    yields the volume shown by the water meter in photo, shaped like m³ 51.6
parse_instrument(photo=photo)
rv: m³ 294464.1520
